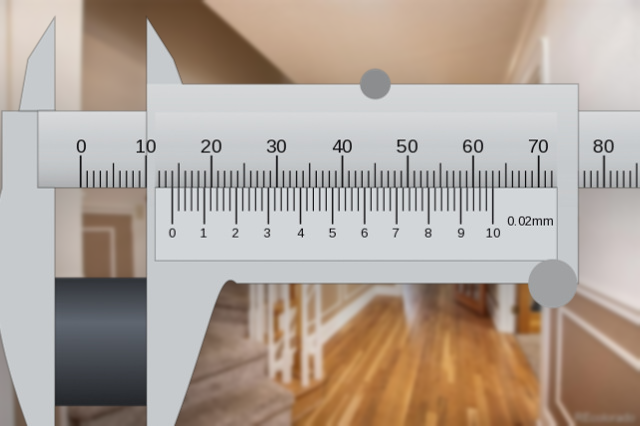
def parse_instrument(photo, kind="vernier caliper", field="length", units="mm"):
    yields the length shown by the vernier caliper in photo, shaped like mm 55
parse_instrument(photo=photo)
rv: mm 14.0
